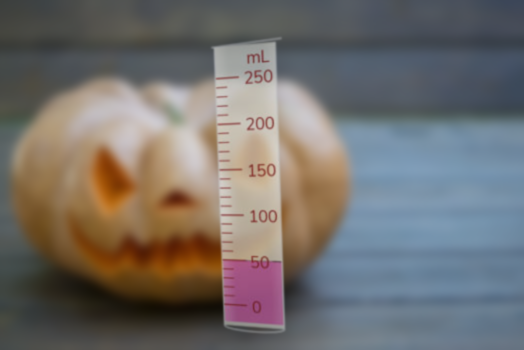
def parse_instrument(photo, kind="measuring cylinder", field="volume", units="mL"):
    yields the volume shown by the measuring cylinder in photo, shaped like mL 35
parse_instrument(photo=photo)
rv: mL 50
